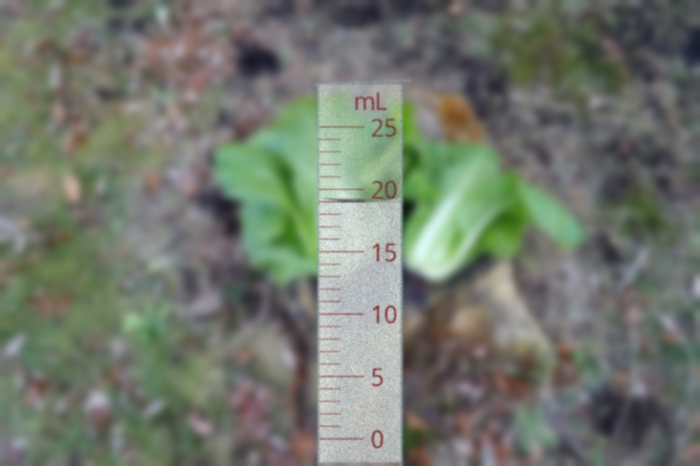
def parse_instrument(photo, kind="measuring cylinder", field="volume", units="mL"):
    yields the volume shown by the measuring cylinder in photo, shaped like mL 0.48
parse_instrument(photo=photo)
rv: mL 19
